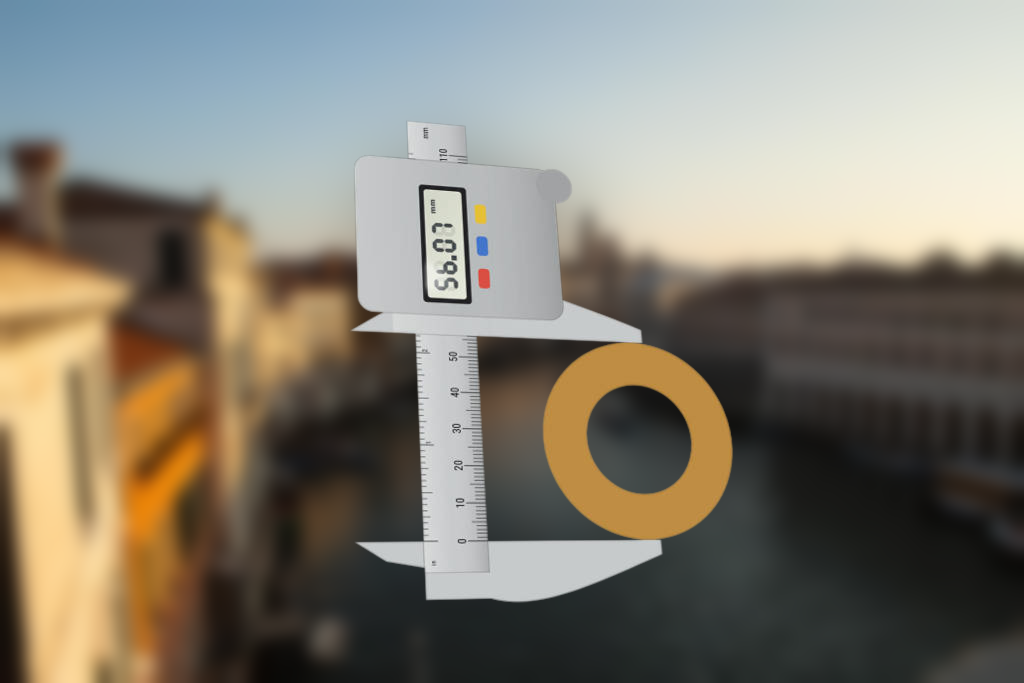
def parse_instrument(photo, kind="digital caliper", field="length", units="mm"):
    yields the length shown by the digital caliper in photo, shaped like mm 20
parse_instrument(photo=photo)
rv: mm 56.07
